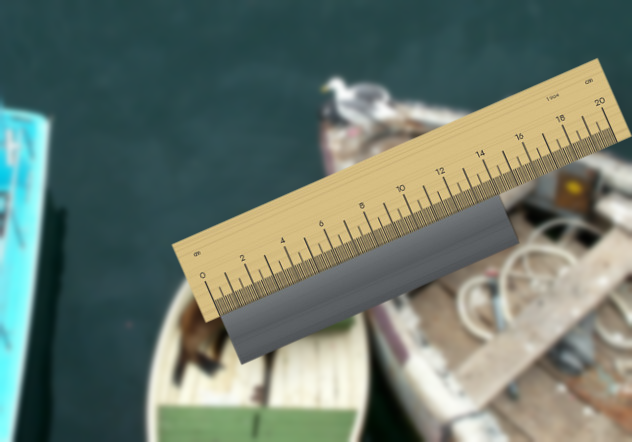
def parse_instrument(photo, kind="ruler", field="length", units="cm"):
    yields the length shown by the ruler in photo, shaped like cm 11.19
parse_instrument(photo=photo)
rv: cm 14
